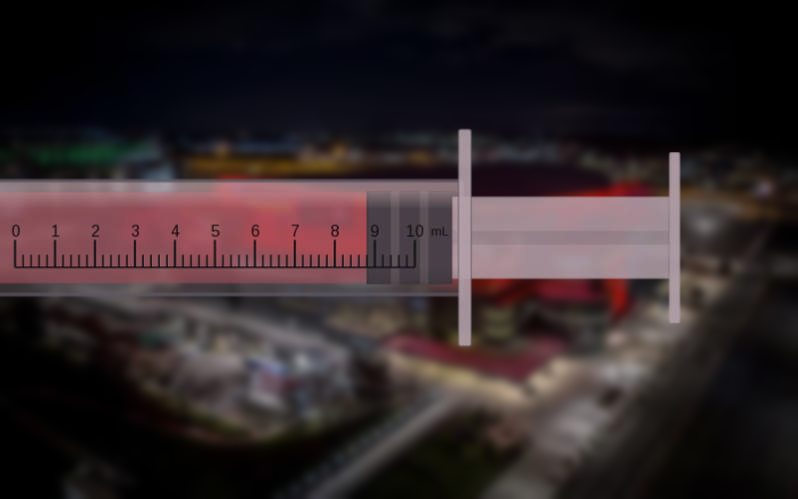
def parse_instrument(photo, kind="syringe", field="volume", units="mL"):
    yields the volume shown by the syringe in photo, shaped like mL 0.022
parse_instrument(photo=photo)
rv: mL 8.8
